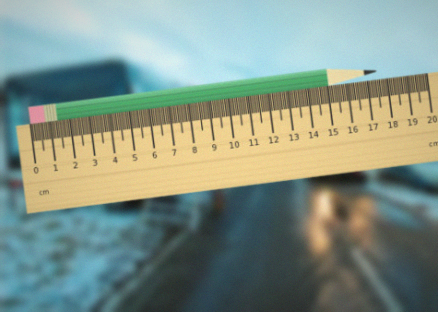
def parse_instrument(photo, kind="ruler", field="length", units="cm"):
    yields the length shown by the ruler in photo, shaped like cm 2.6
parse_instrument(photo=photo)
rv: cm 17.5
